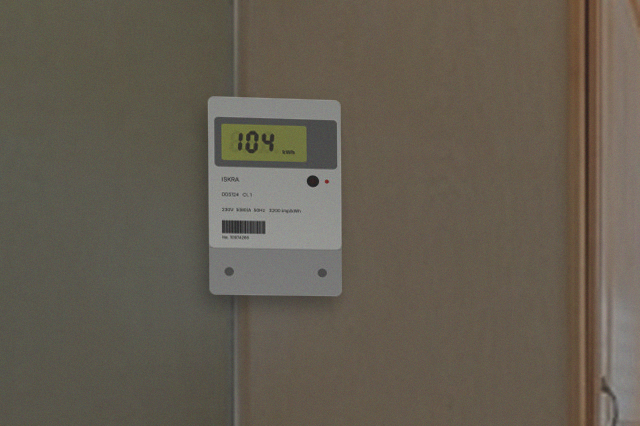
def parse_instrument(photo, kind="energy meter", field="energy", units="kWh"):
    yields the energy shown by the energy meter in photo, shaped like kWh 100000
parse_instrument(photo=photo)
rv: kWh 104
